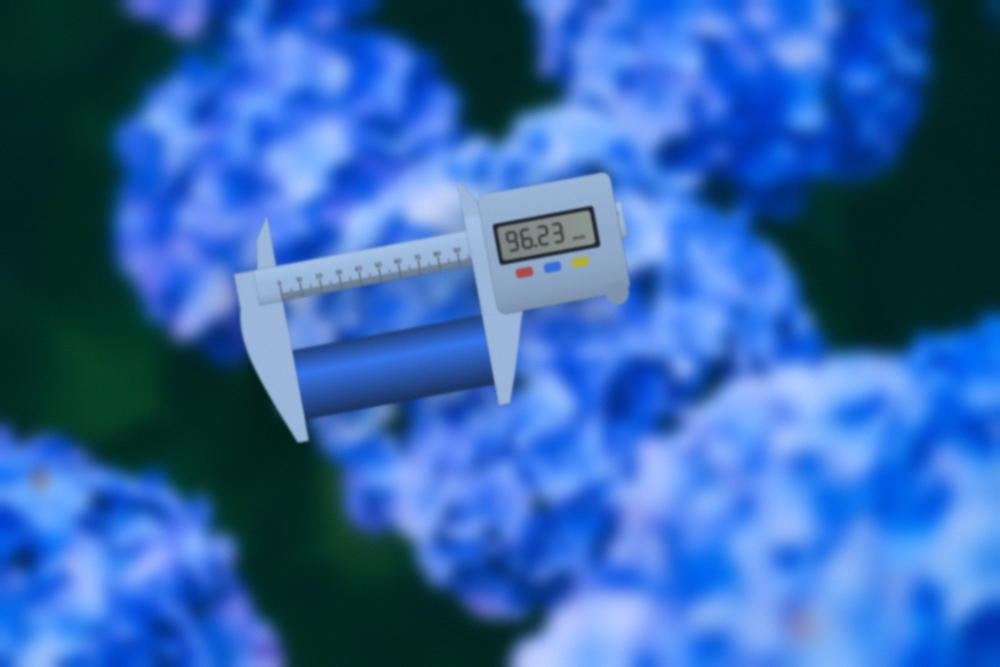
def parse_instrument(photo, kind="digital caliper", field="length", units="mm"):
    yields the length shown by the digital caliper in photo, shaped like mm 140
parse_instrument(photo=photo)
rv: mm 96.23
